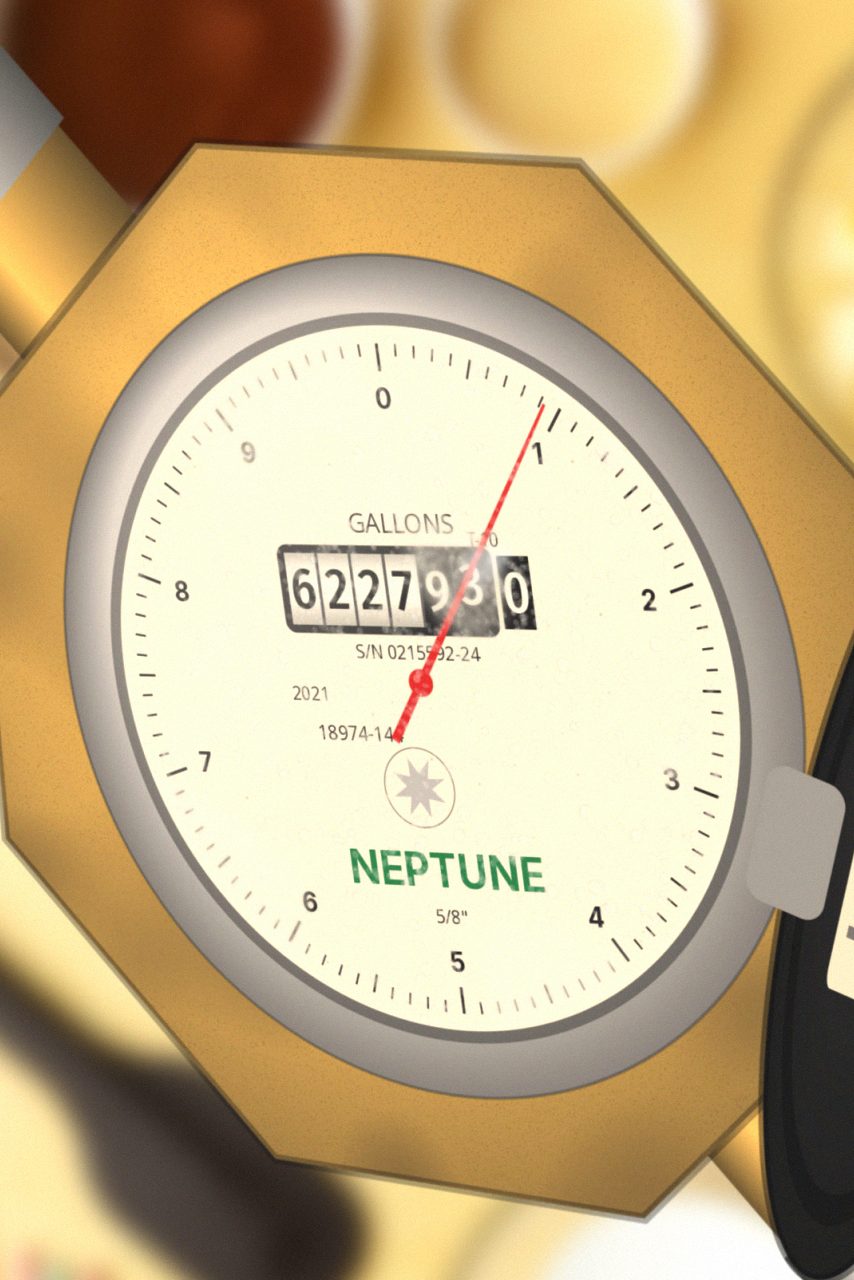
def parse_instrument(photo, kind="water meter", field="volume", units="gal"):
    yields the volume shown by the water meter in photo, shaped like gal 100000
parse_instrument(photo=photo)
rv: gal 6227930.9
